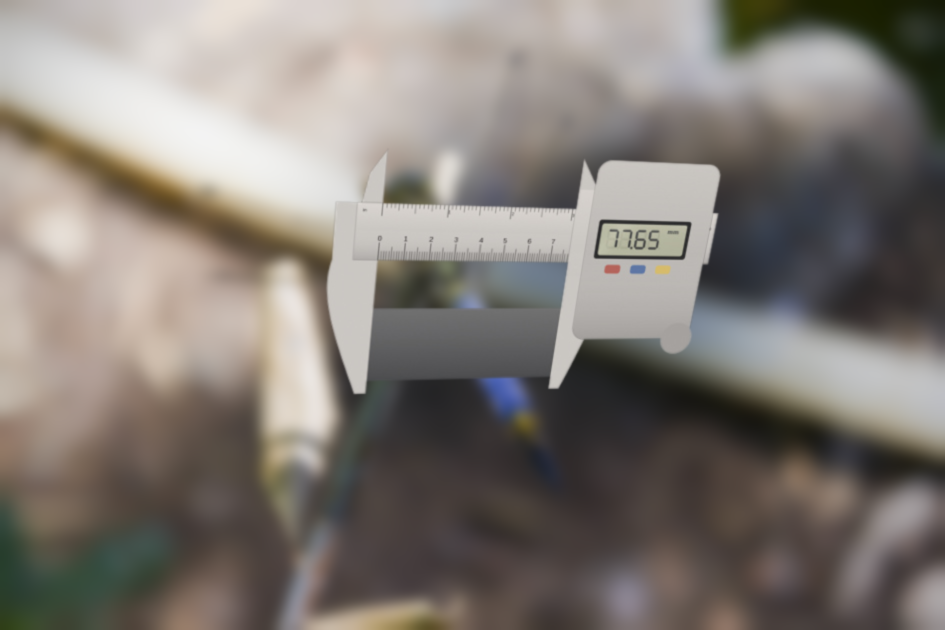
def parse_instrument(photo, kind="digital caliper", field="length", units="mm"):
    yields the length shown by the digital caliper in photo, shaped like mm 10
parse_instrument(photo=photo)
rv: mm 77.65
